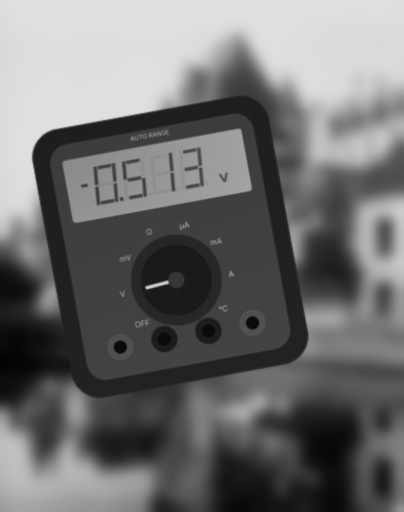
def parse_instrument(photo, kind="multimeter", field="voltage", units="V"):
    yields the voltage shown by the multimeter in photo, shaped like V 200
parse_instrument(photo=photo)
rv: V -0.513
